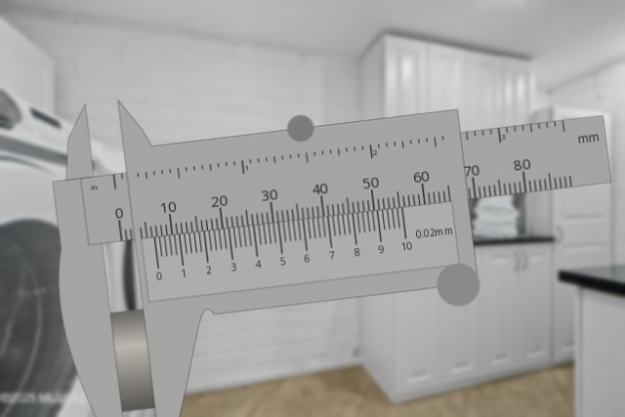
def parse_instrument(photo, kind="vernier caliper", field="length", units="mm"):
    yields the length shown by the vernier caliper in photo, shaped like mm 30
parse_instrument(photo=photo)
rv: mm 6.5
